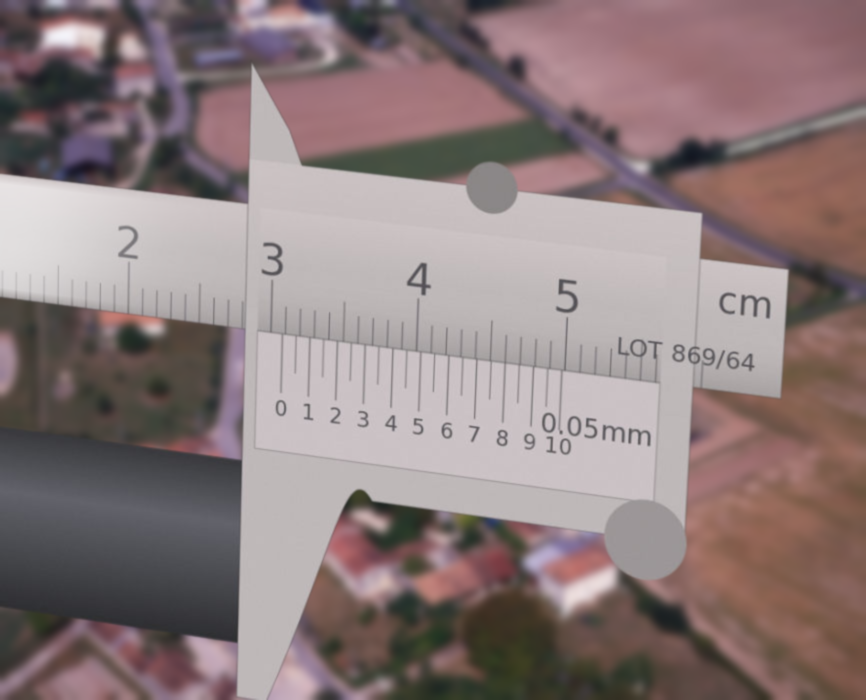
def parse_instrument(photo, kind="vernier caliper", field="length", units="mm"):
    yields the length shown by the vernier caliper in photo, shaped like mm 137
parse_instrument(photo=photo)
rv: mm 30.8
